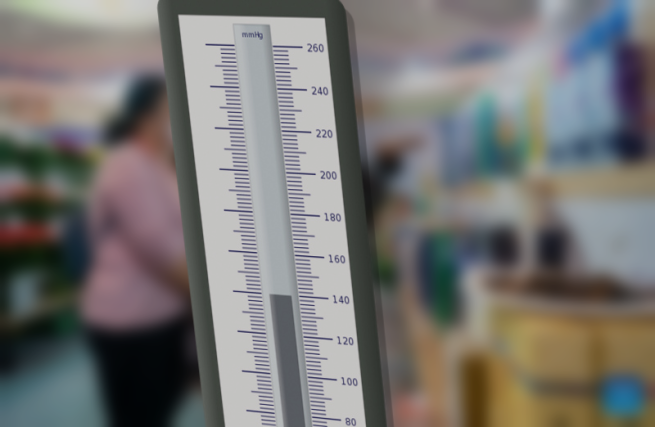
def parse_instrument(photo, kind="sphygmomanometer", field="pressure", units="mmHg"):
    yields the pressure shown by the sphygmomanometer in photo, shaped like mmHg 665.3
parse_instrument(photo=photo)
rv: mmHg 140
